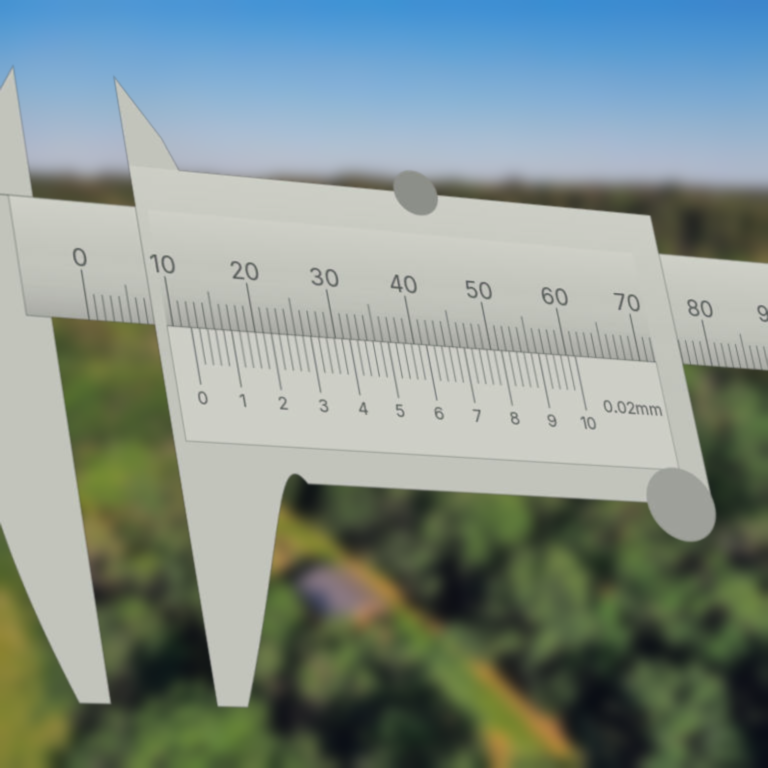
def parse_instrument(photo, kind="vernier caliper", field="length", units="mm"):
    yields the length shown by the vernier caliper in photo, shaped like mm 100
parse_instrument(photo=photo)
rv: mm 12.2
